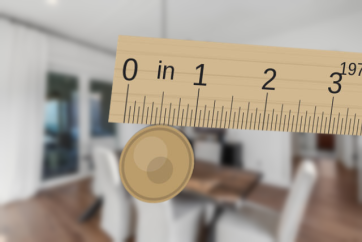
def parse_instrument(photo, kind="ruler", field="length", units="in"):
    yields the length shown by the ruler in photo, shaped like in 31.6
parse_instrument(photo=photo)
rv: in 1.0625
